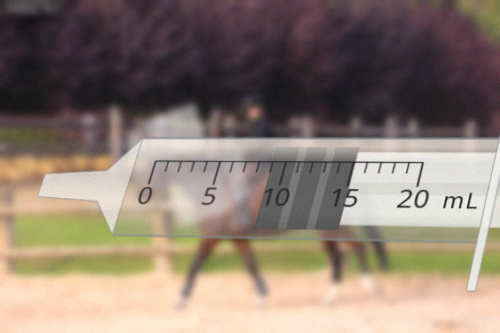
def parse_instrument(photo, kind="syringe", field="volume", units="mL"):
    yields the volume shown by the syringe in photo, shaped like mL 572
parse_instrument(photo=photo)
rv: mL 9
